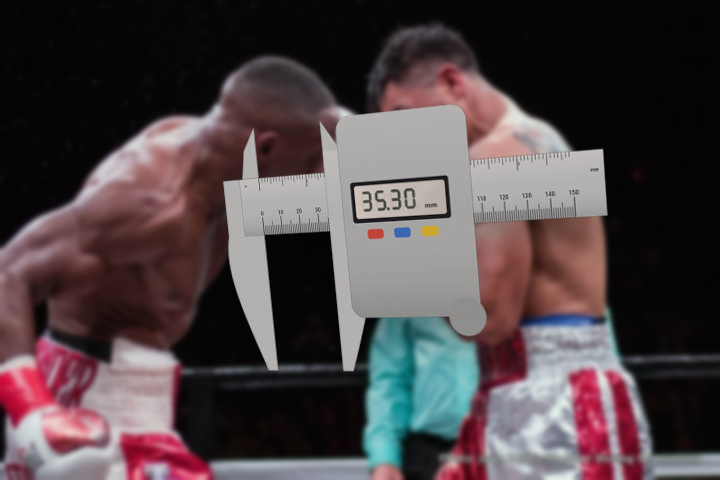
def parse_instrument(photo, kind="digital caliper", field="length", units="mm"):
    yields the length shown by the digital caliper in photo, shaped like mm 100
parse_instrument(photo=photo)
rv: mm 35.30
